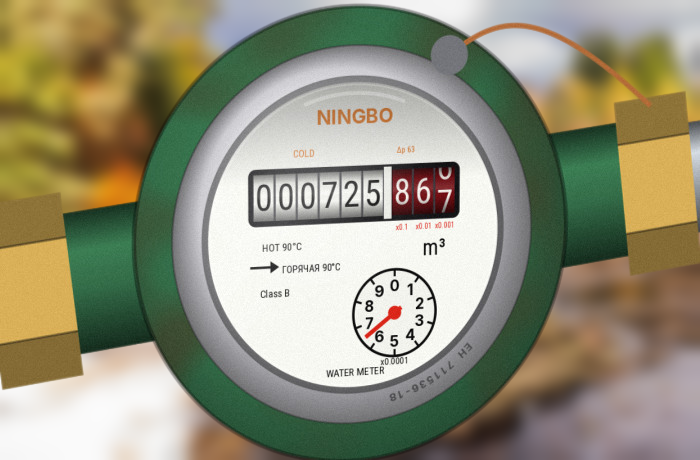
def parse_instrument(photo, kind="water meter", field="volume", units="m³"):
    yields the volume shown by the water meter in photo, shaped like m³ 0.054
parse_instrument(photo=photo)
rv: m³ 725.8666
